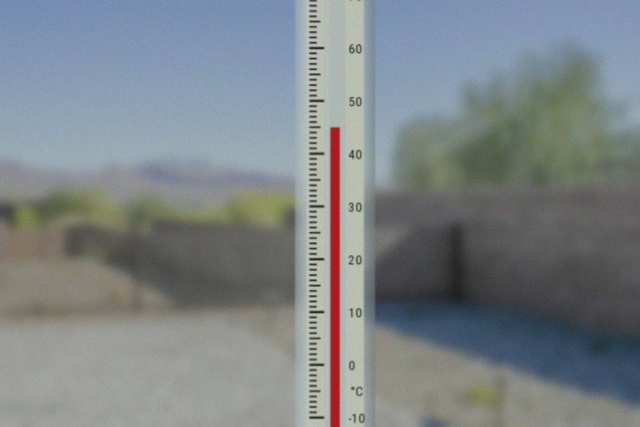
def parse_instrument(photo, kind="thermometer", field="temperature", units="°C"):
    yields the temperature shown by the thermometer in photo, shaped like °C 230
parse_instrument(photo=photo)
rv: °C 45
